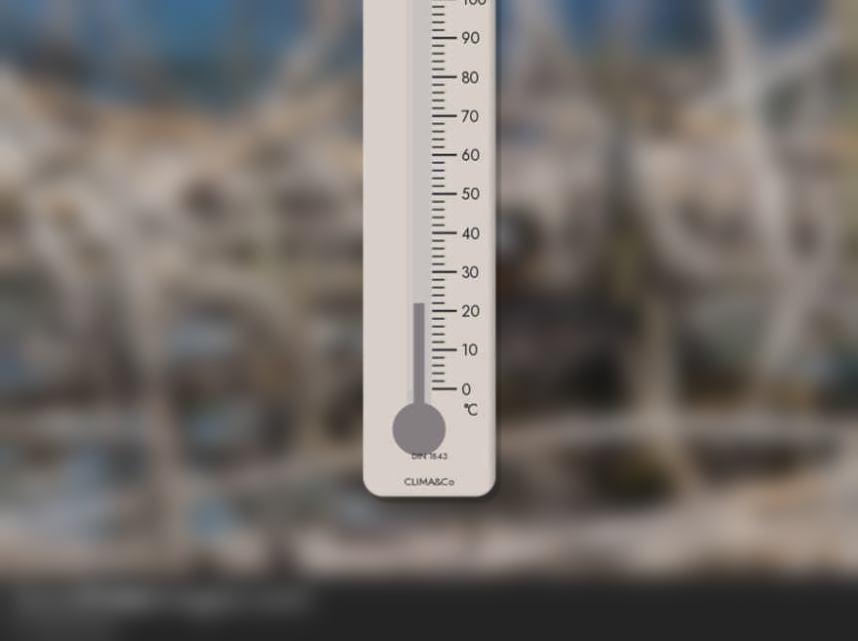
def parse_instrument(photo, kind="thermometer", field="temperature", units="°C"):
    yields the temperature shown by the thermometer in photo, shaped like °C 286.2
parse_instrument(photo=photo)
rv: °C 22
